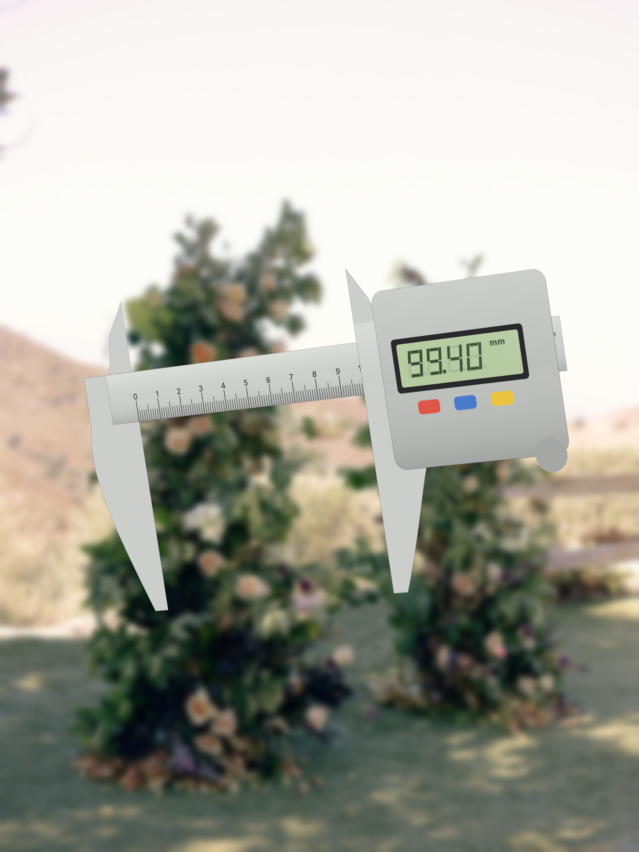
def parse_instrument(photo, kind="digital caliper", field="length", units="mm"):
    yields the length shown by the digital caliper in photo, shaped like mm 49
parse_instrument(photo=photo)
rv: mm 99.40
